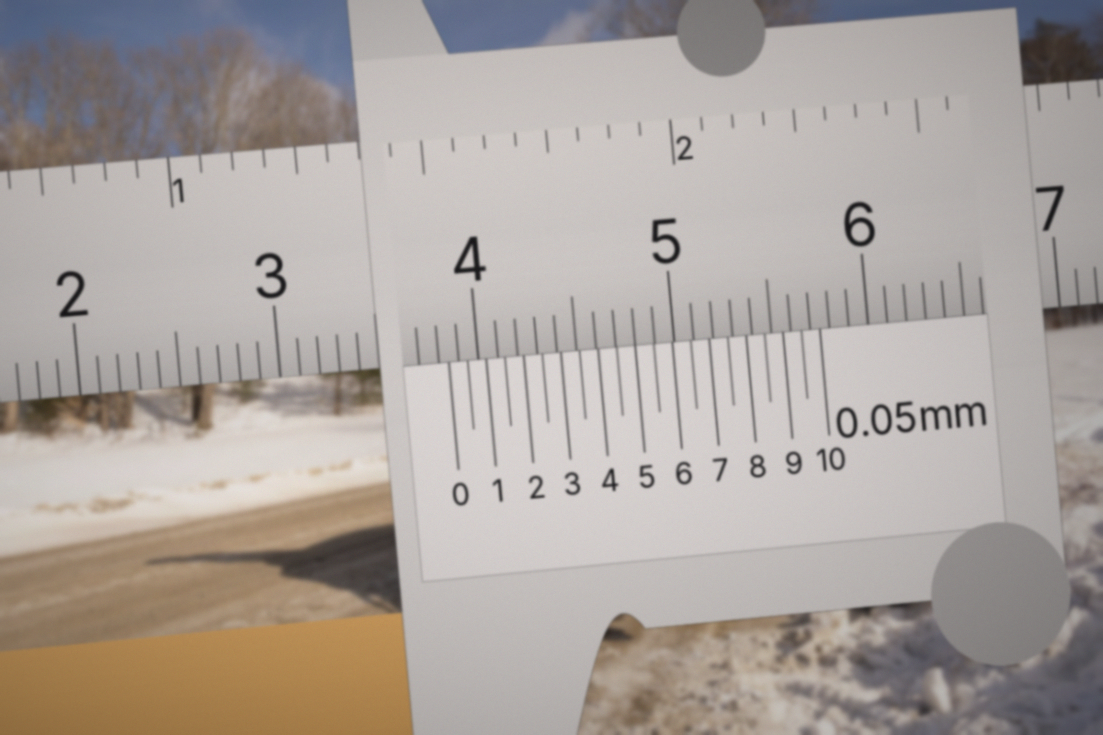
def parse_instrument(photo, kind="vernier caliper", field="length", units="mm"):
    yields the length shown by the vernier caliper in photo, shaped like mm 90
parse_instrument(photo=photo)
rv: mm 38.5
